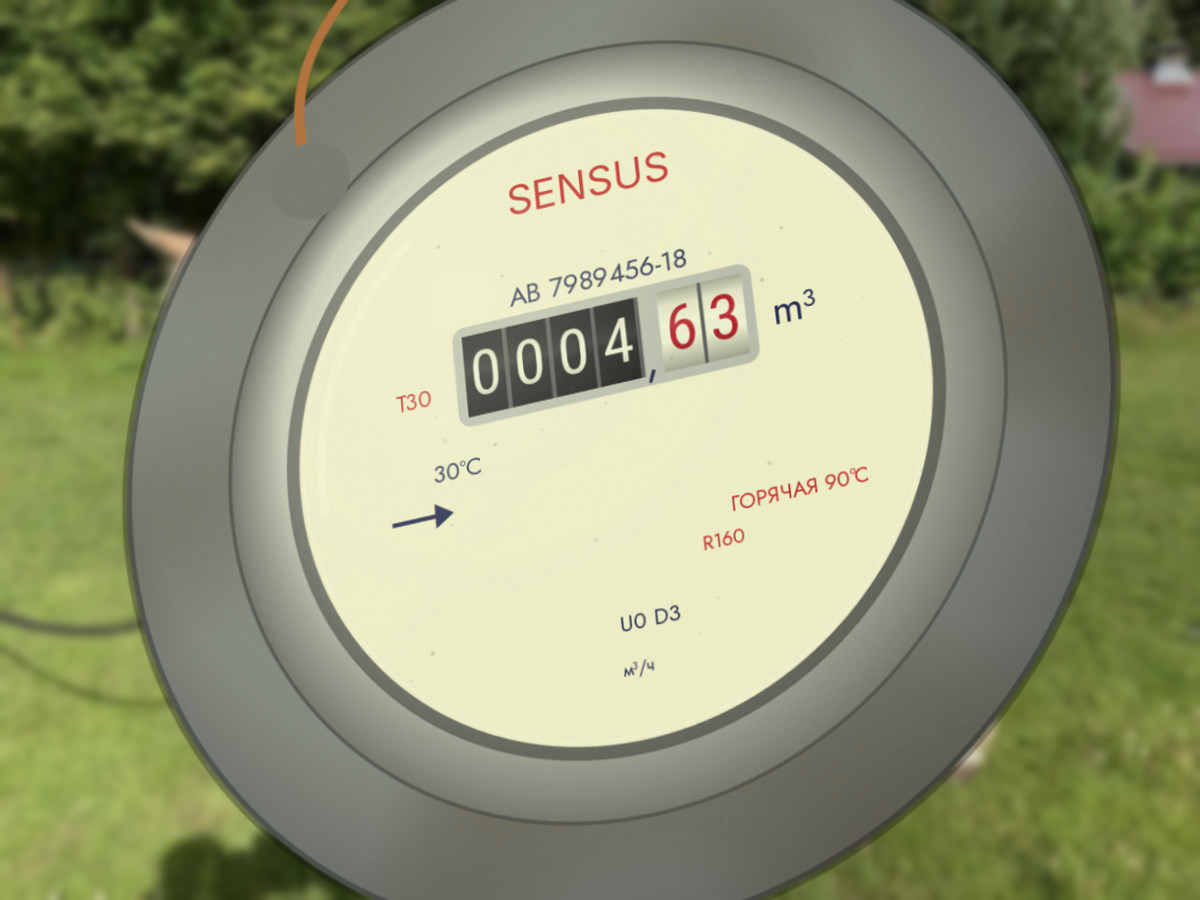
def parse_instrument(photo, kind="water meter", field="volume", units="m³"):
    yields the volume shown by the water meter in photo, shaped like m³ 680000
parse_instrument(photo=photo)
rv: m³ 4.63
